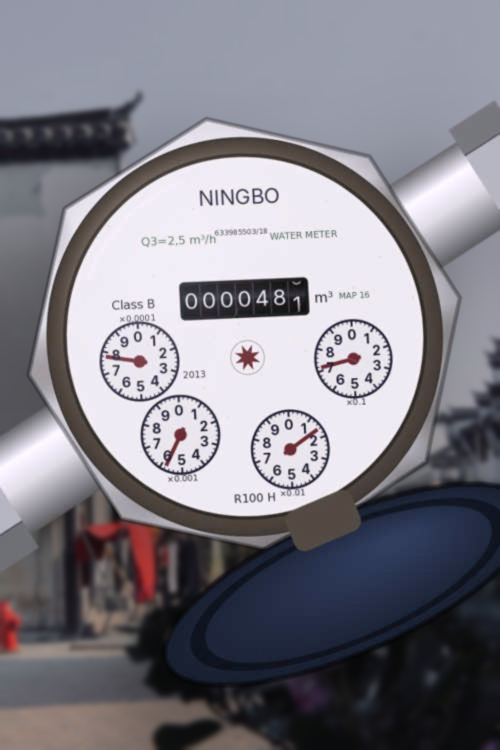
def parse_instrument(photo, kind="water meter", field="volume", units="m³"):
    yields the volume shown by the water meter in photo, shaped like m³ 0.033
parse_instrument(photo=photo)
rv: m³ 480.7157
